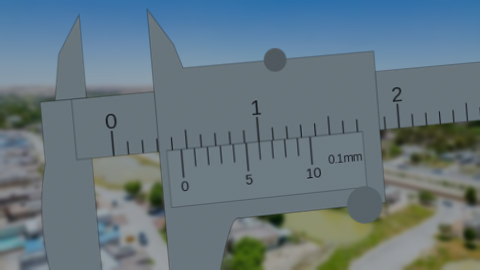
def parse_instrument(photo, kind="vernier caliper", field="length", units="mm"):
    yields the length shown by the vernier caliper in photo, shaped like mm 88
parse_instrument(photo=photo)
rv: mm 4.6
